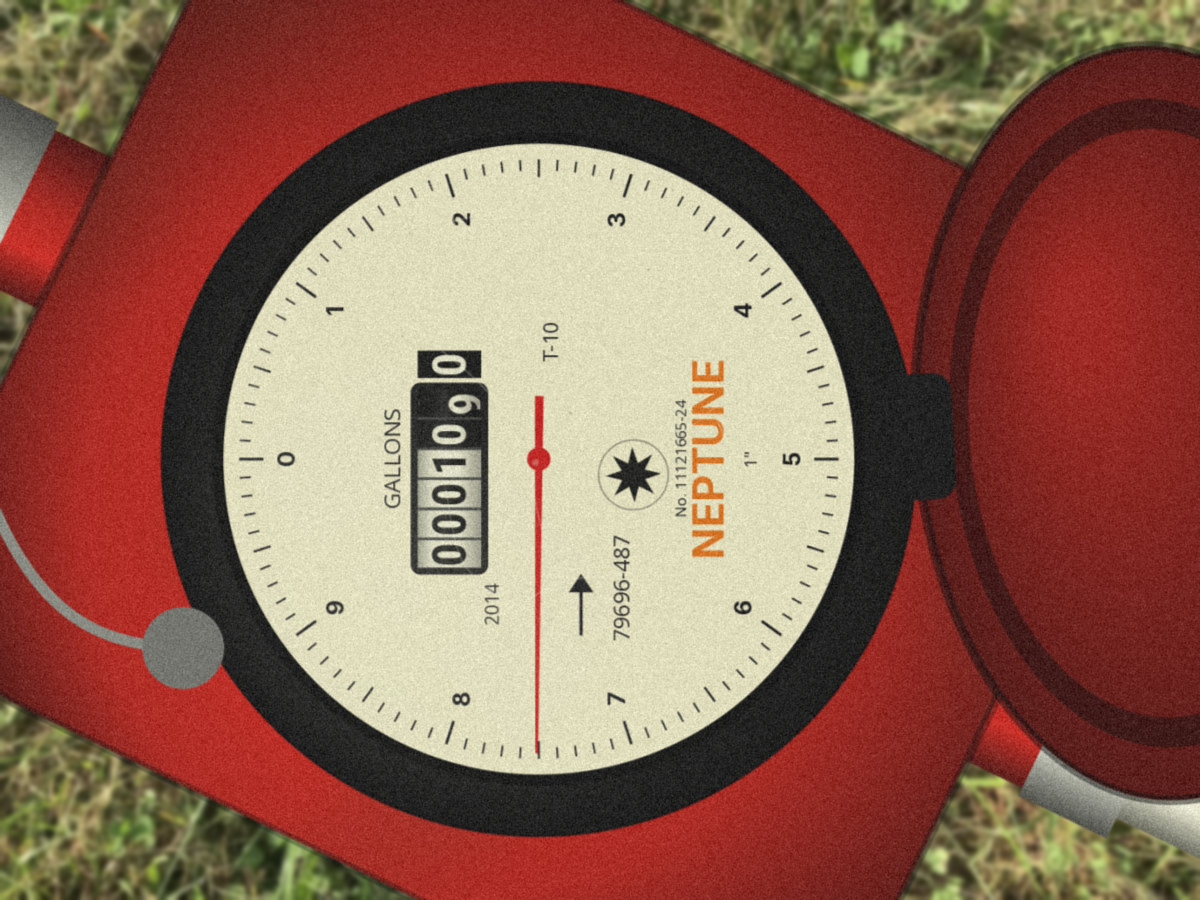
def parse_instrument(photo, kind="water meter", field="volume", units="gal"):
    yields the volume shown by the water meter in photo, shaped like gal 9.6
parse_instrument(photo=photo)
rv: gal 1087.5
